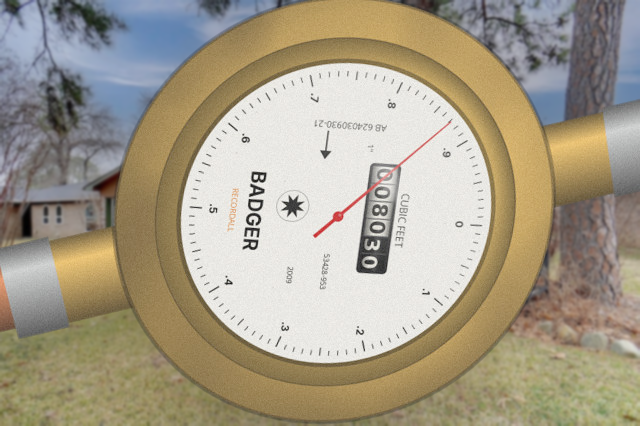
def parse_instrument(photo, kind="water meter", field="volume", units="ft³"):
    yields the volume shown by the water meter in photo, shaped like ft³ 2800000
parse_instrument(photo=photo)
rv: ft³ 8029.87
